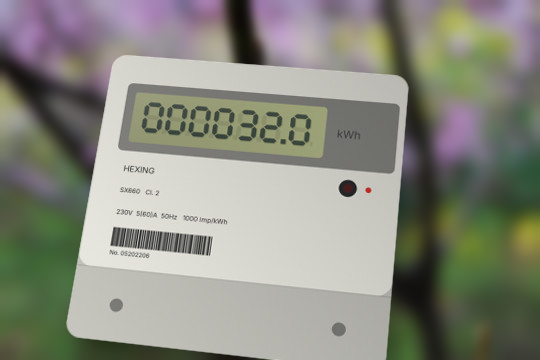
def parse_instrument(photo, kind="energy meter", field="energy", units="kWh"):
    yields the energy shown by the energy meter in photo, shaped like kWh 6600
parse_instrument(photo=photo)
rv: kWh 32.0
